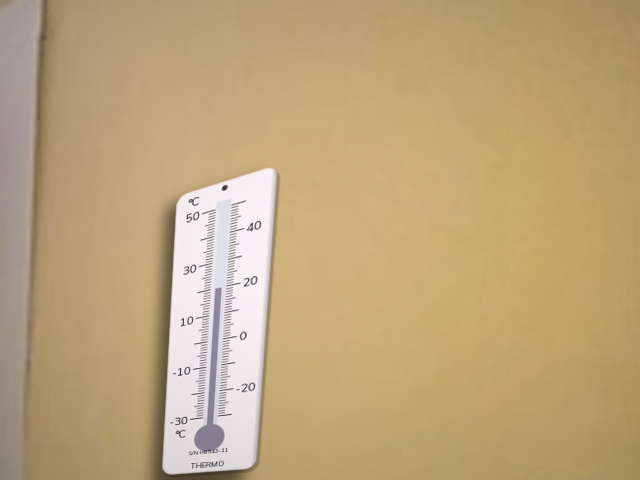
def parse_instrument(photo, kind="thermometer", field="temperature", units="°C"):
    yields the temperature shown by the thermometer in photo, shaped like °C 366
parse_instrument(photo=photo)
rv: °C 20
